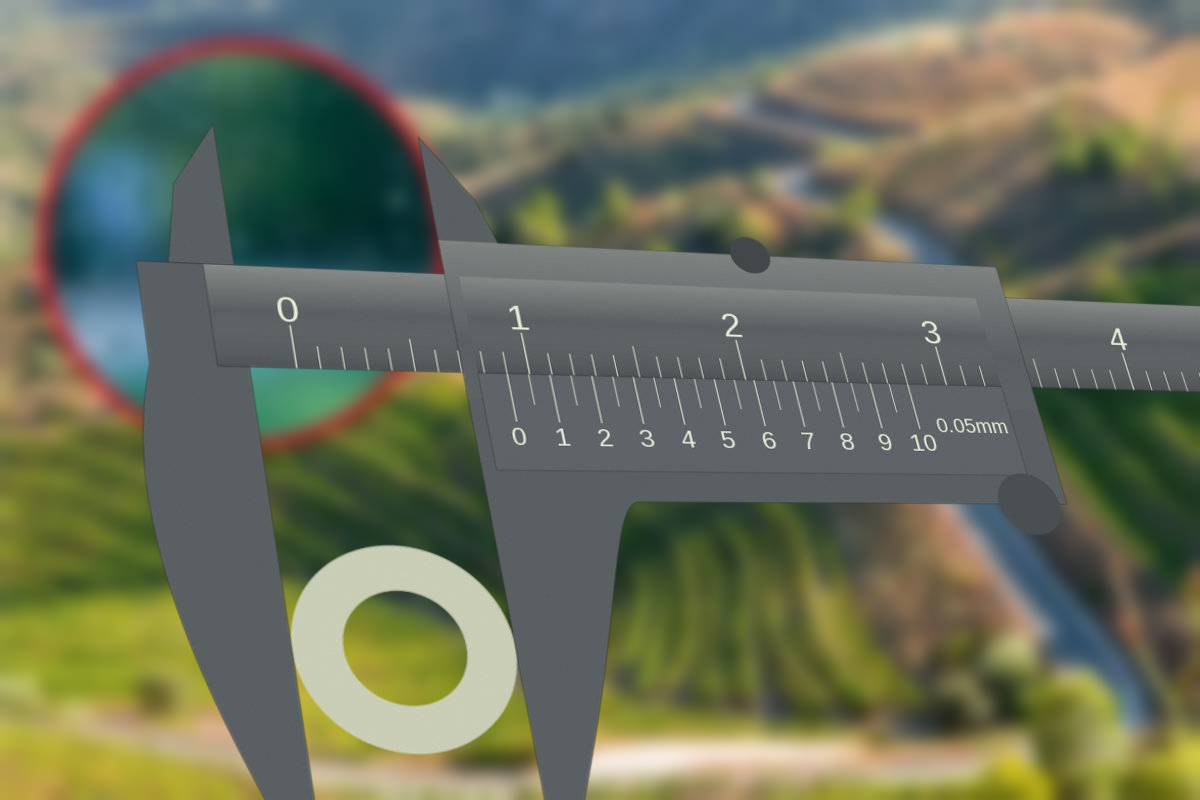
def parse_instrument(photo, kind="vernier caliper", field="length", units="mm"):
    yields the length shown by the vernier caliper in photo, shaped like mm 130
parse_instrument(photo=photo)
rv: mm 9.0
